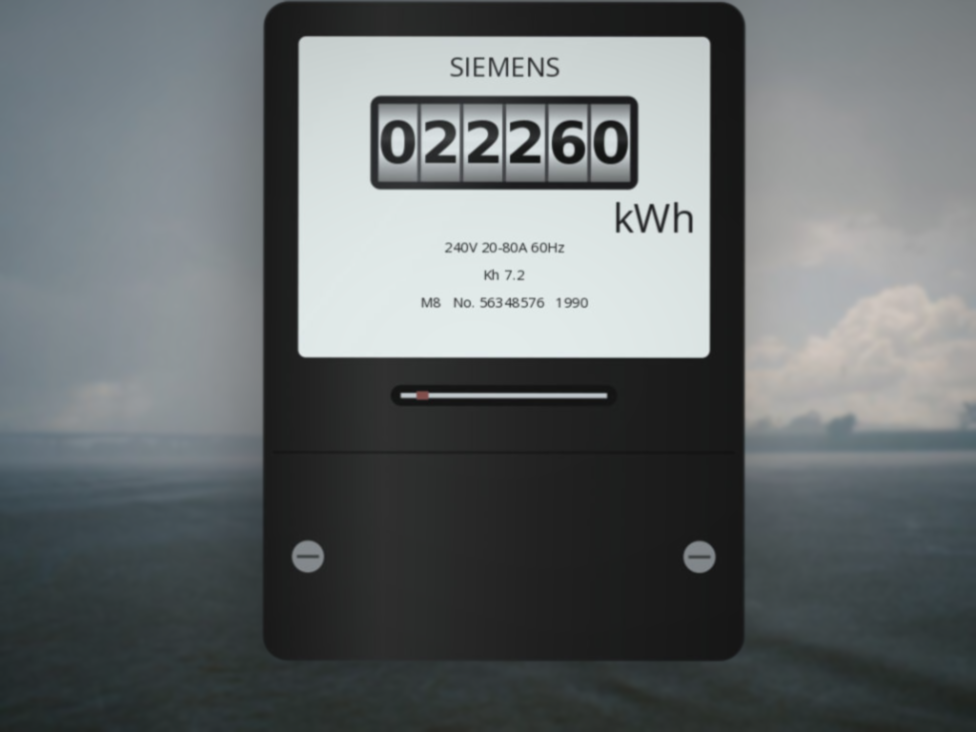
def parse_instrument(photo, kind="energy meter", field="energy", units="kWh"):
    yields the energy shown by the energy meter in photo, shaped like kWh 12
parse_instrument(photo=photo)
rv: kWh 22260
